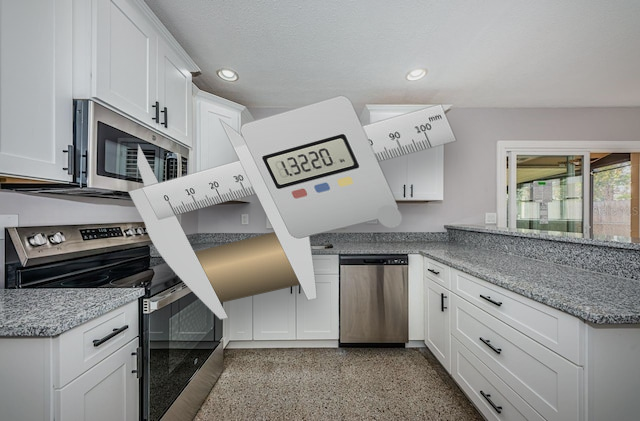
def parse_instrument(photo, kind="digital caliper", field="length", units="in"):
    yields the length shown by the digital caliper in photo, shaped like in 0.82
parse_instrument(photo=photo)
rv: in 1.3220
